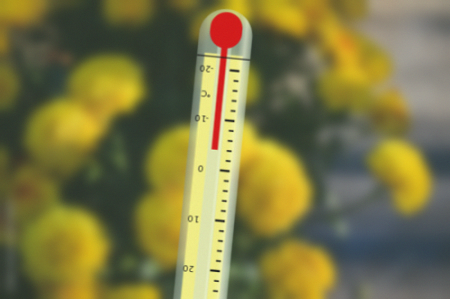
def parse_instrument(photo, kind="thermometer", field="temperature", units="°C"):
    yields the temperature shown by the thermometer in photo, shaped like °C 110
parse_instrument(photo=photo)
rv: °C -4
